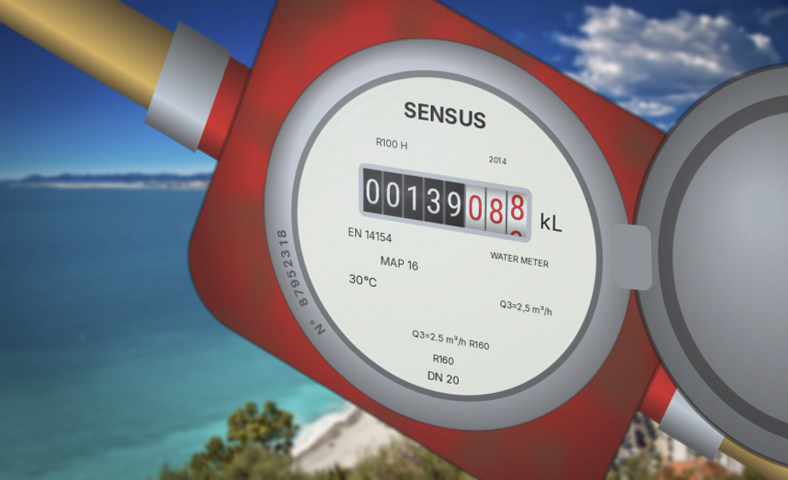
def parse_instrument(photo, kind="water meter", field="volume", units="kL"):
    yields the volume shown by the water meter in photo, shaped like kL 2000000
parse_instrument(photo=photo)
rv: kL 139.088
